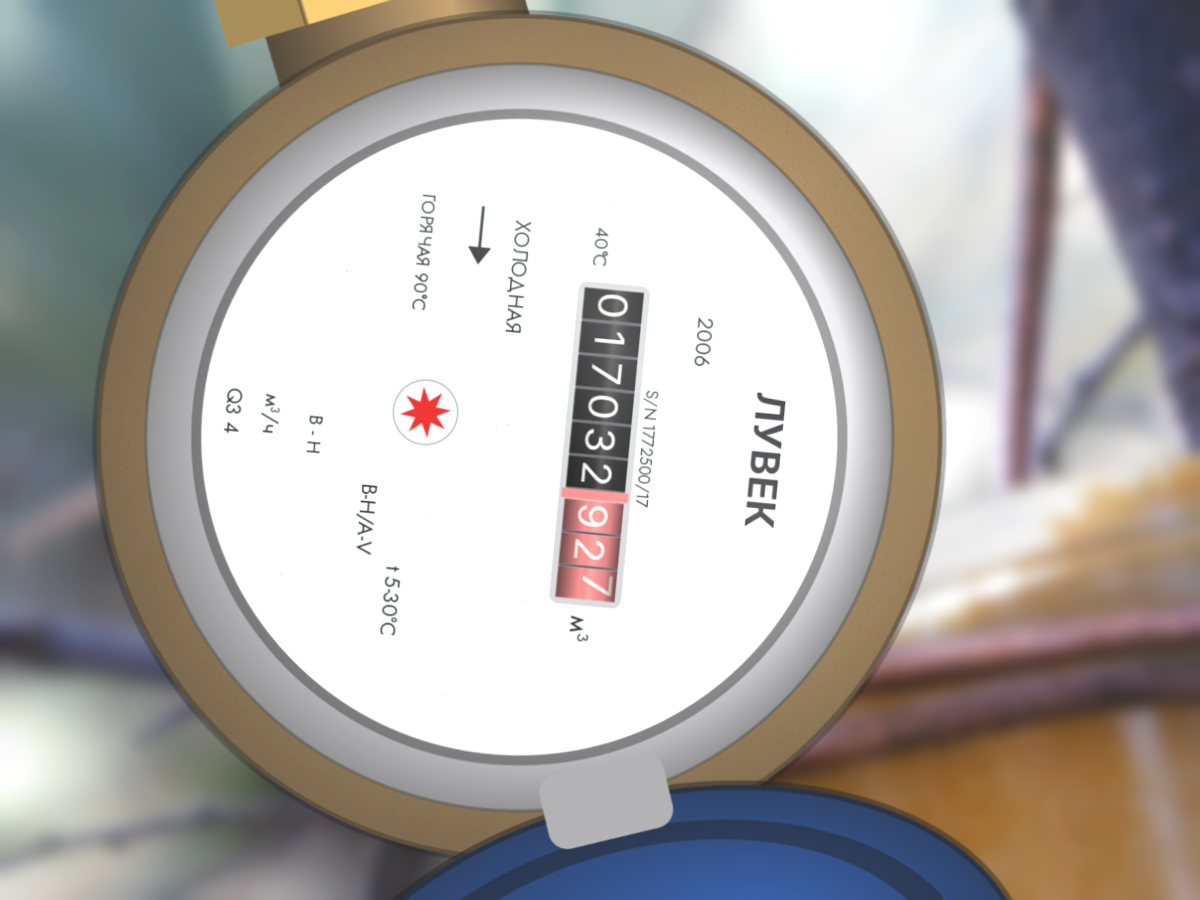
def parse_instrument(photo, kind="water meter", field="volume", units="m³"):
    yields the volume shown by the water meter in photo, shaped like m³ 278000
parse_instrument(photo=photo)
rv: m³ 17032.927
